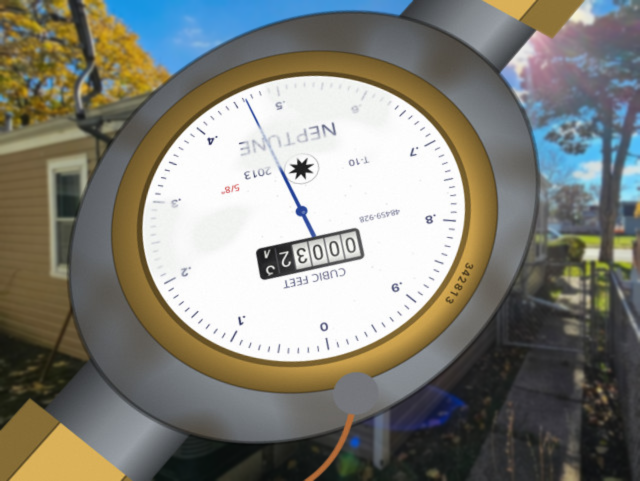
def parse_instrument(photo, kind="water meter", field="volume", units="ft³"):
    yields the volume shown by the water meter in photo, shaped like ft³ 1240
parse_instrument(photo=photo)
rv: ft³ 323.46
